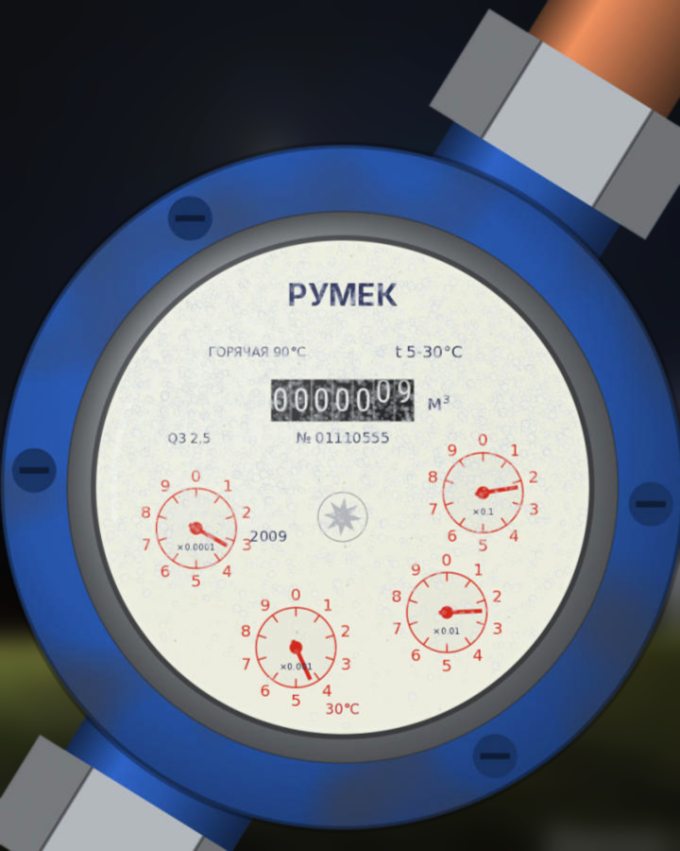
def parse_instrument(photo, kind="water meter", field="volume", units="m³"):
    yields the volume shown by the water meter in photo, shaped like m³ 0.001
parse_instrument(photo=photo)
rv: m³ 9.2243
